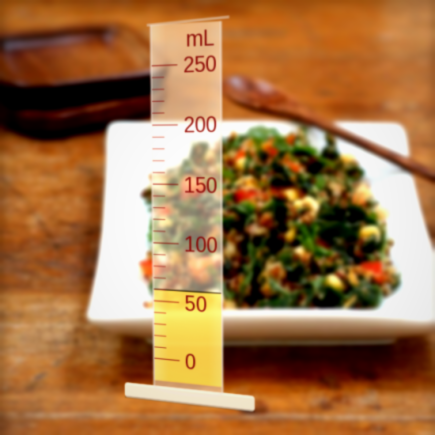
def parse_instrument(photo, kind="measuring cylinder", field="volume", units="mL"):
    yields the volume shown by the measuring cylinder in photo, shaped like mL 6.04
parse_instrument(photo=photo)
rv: mL 60
